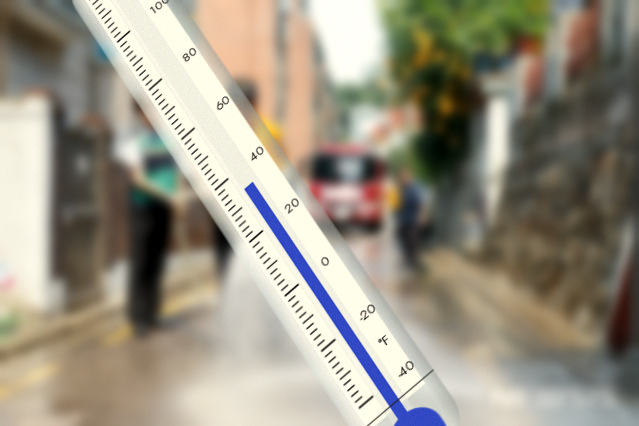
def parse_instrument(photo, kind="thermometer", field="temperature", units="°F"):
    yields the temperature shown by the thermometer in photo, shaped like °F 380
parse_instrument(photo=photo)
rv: °F 34
